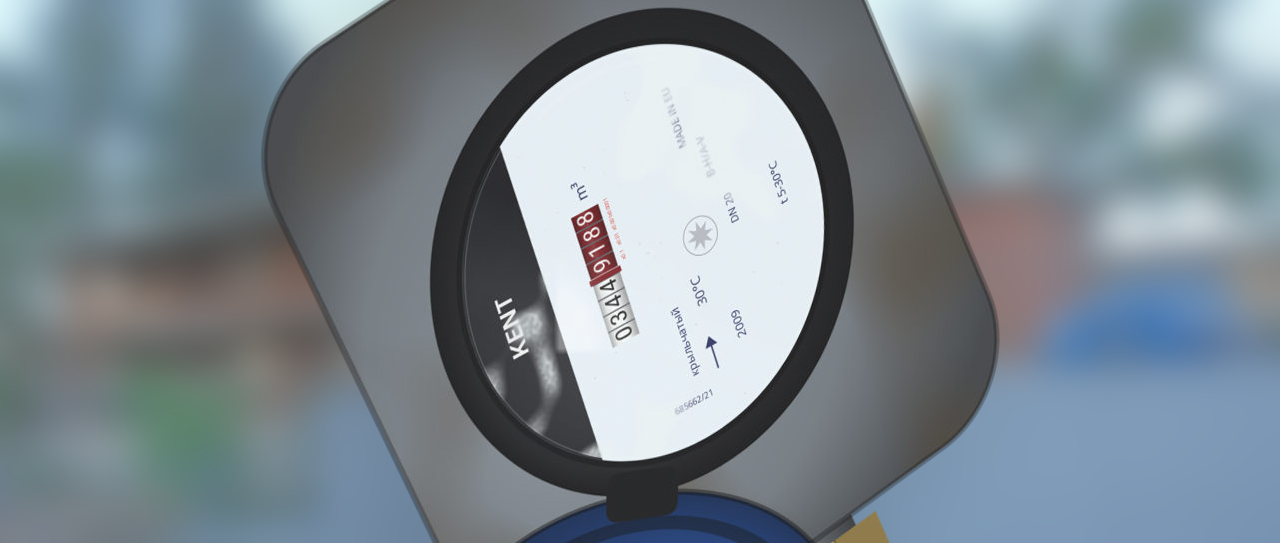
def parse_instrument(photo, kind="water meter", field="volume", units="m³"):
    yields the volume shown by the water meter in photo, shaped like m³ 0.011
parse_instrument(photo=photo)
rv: m³ 344.9188
